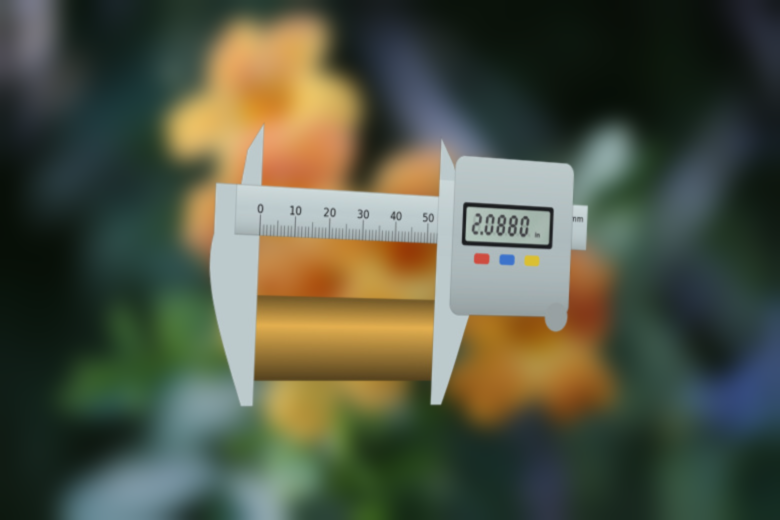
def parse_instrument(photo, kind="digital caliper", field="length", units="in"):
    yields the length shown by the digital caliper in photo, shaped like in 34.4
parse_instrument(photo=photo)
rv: in 2.0880
